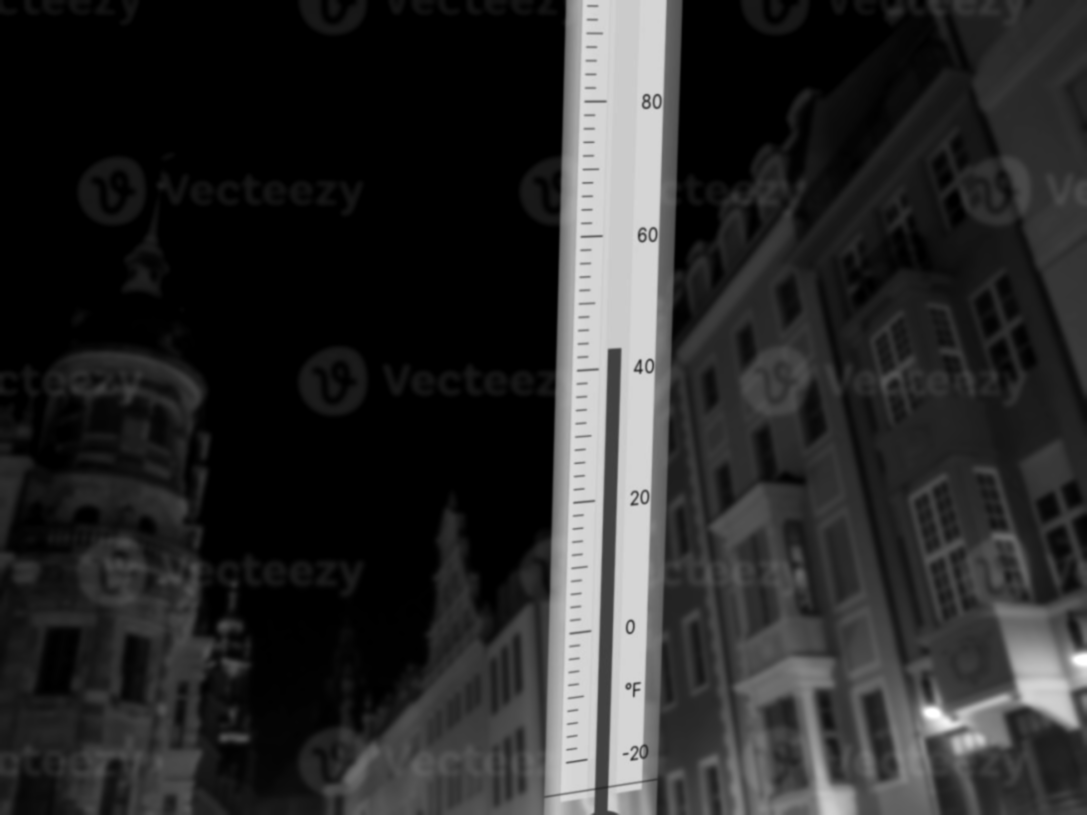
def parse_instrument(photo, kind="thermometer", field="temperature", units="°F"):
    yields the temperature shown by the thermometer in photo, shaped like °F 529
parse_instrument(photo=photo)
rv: °F 43
